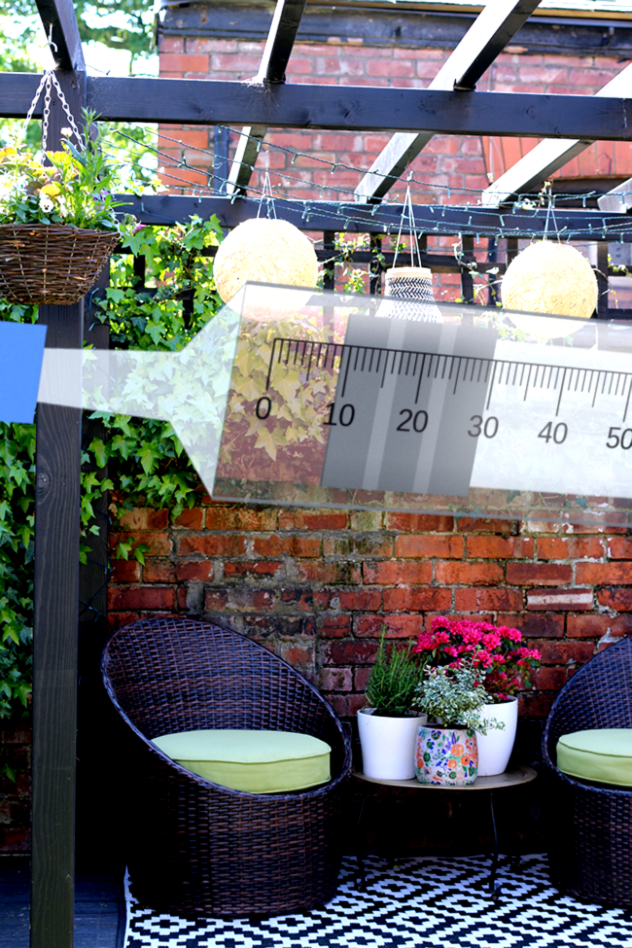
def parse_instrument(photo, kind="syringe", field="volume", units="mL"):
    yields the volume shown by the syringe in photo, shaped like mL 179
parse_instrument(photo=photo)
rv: mL 9
